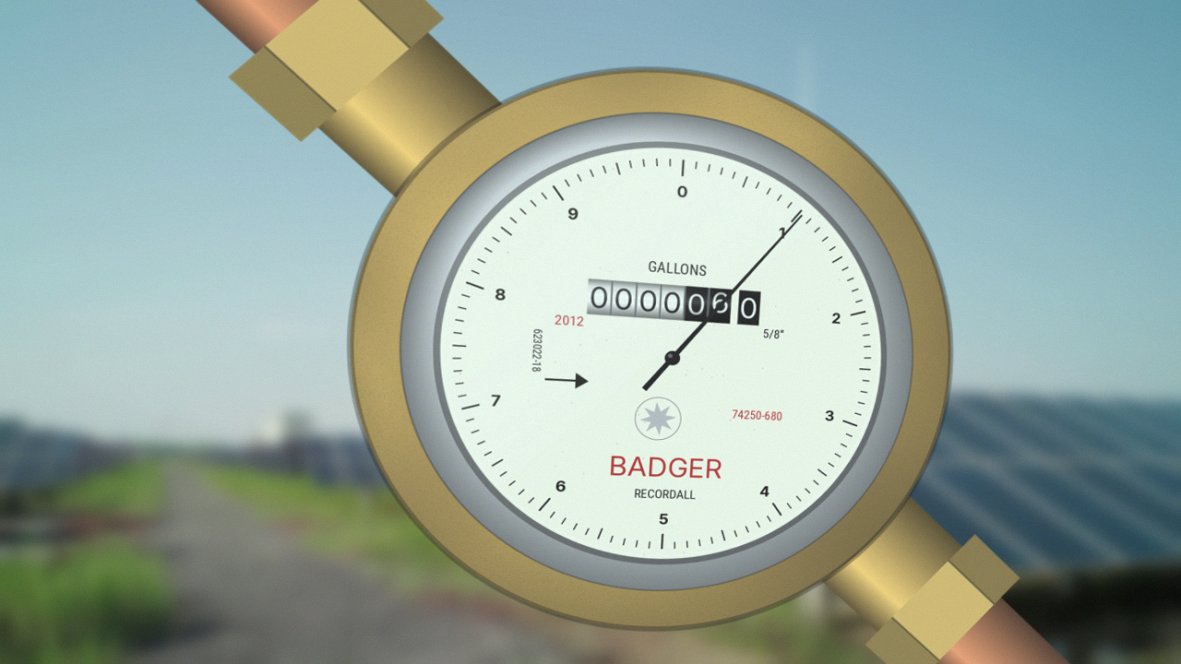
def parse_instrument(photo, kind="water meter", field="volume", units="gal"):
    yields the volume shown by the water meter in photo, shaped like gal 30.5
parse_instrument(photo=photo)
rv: gal 61.0
